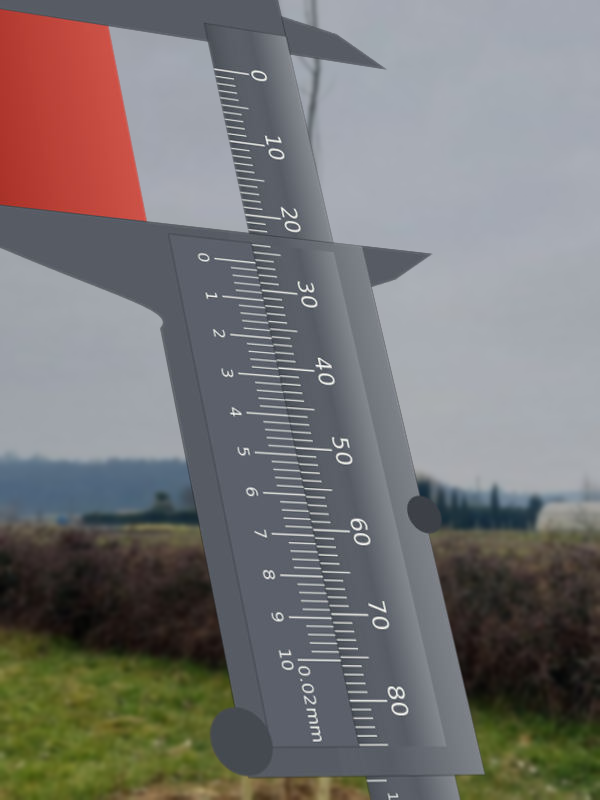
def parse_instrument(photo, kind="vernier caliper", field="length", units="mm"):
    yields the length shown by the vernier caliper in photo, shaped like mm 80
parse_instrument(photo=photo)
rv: mm 26.4
